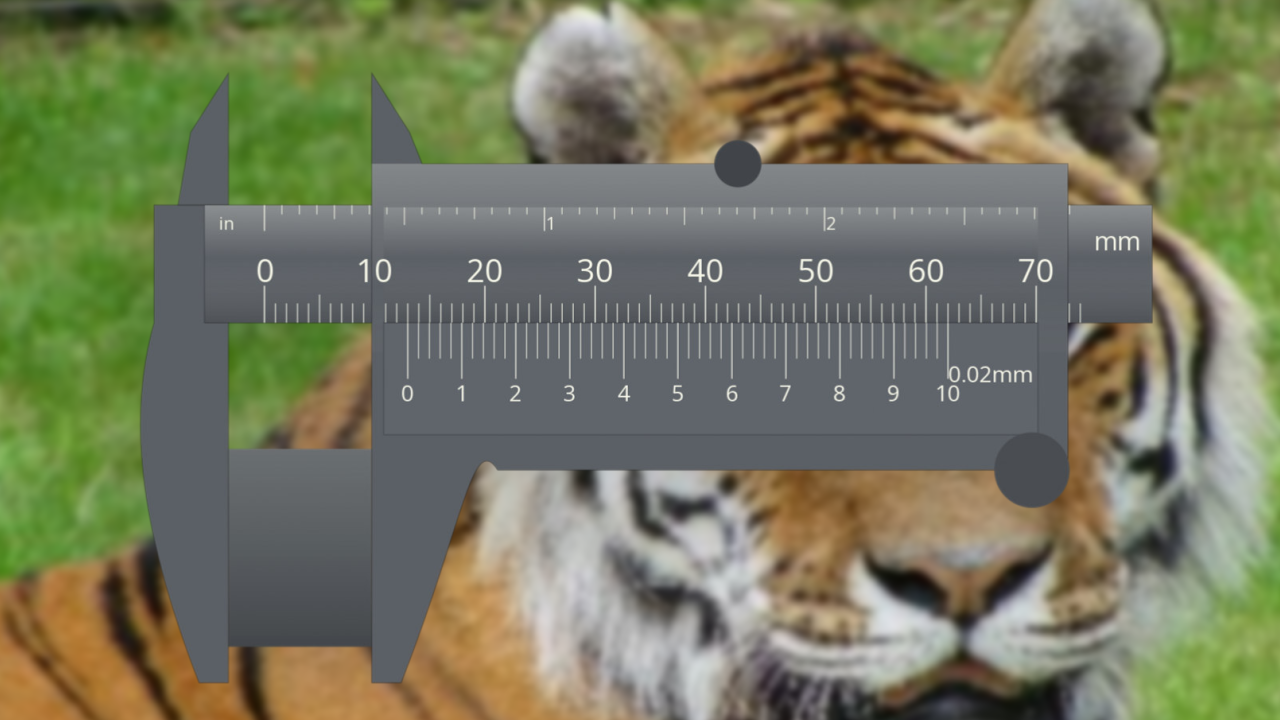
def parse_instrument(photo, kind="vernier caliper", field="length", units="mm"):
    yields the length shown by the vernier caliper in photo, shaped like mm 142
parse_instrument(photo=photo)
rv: mm 13.0
